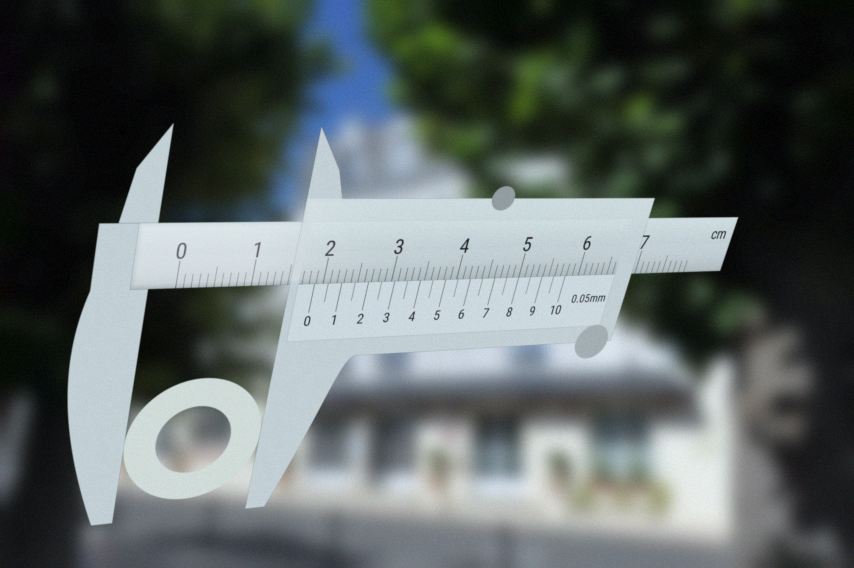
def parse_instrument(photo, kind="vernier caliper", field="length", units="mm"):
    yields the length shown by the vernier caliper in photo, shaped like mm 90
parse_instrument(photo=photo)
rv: mm 18.8
